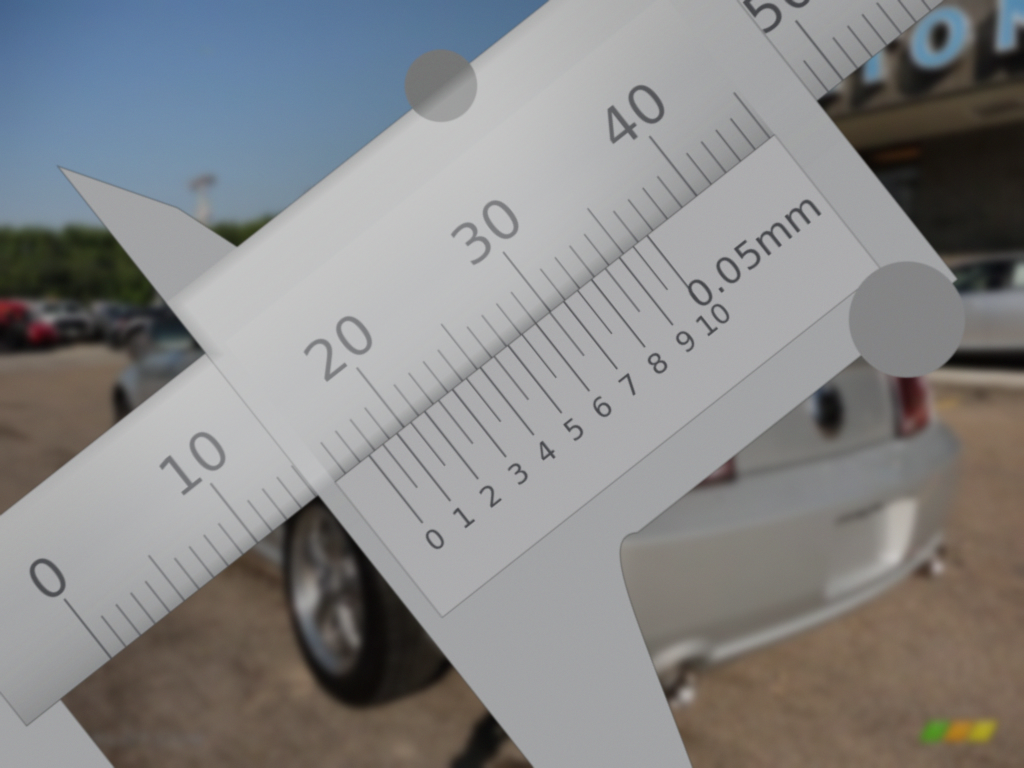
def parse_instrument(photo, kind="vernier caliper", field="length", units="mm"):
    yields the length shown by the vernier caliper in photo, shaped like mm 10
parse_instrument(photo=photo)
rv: mm 17.6
